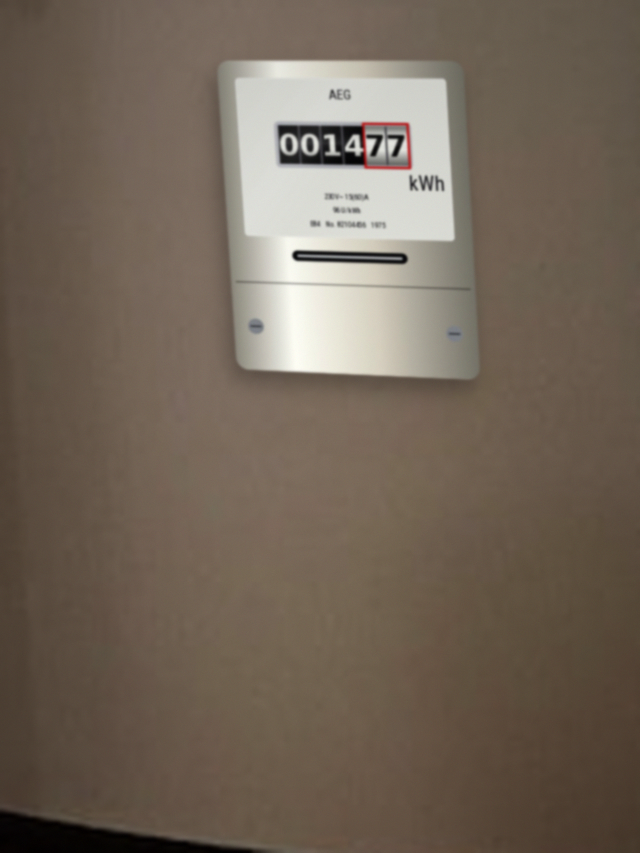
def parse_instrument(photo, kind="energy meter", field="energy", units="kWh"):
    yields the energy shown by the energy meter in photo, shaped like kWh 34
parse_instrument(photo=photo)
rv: kWh 14.77
